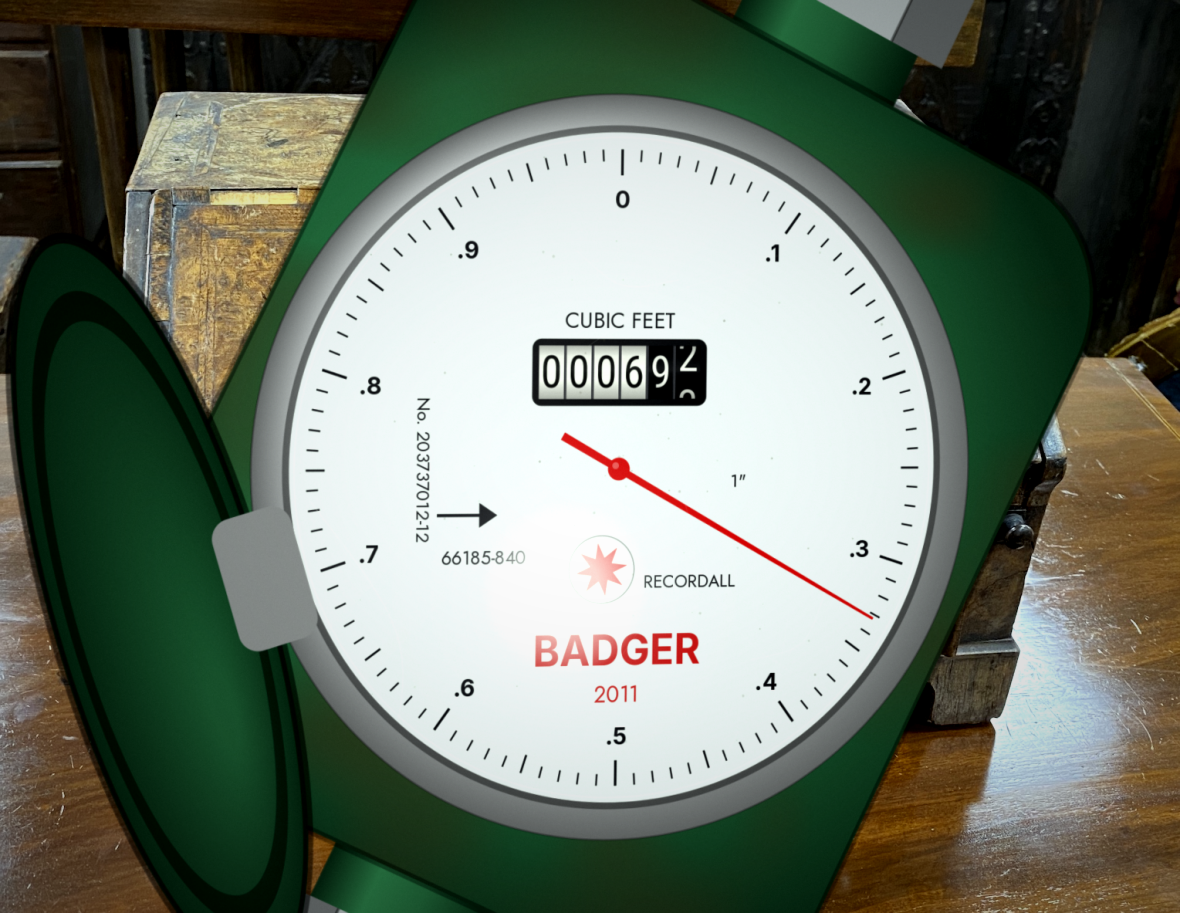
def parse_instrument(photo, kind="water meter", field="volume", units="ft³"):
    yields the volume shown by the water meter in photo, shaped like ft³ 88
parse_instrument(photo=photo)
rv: ft³ 692.33
